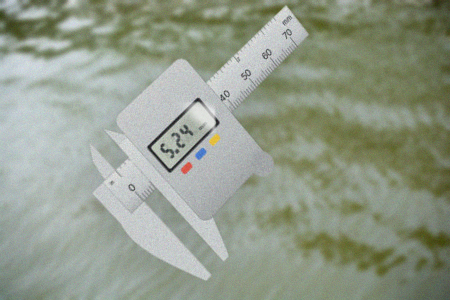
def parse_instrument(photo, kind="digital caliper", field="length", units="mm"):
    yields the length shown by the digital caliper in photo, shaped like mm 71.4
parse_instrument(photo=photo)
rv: mm 5.24
